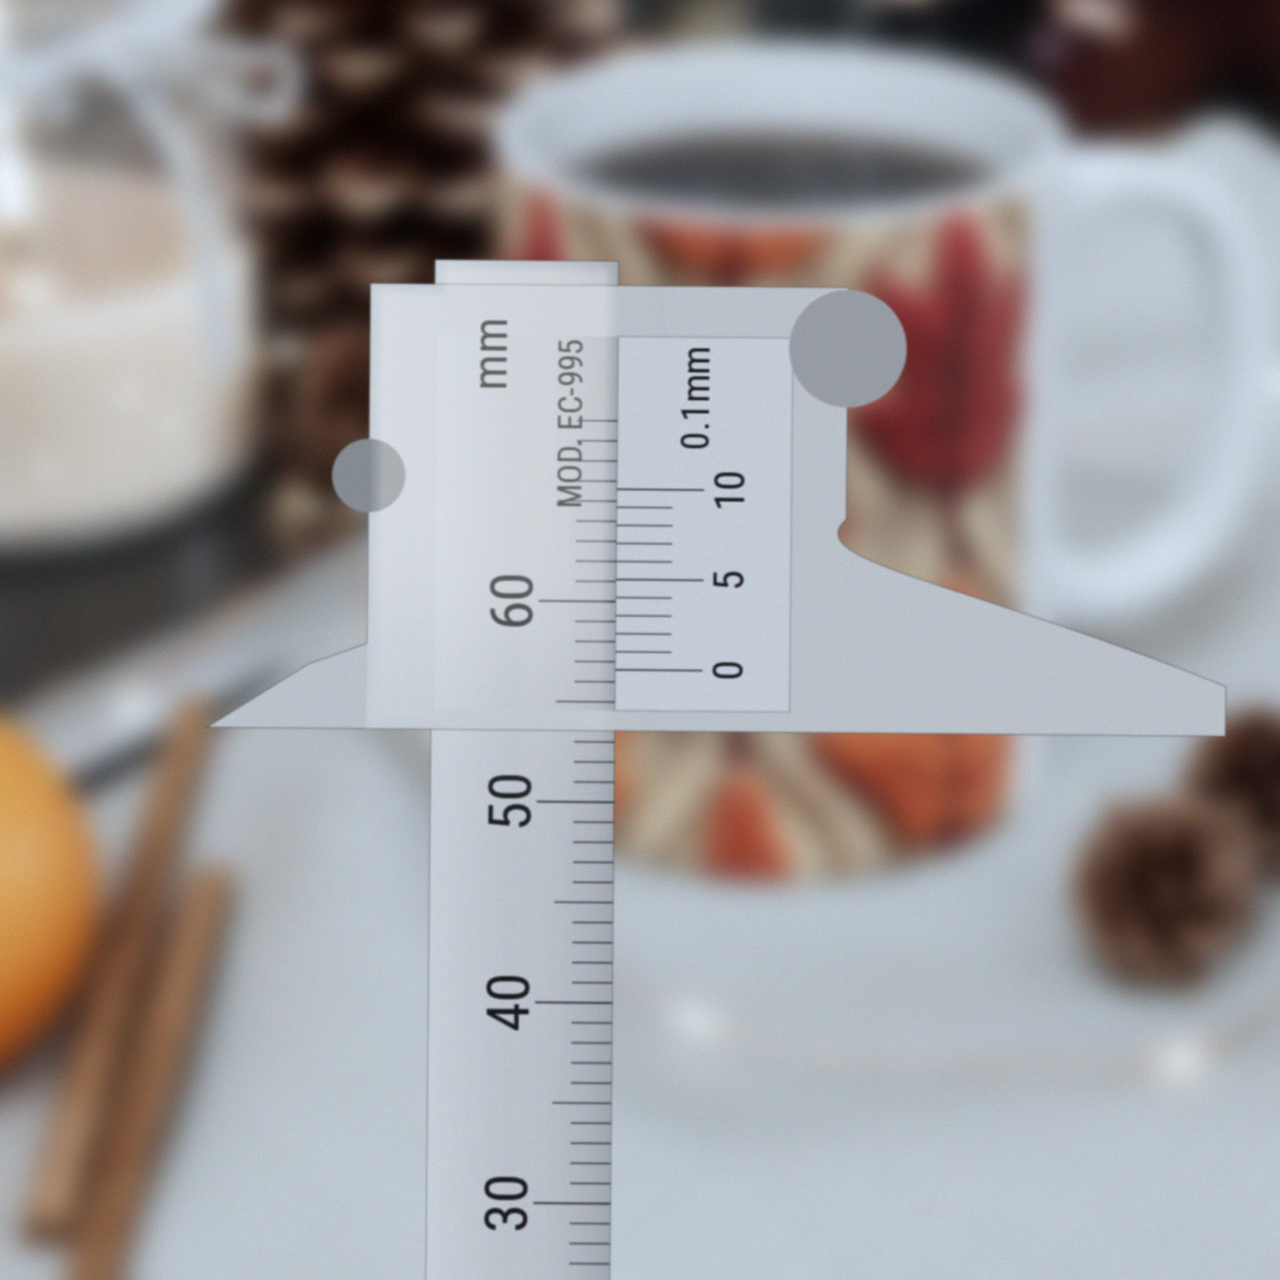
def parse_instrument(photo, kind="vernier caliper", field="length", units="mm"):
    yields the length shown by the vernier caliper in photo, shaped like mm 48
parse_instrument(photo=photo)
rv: mm 56.6
